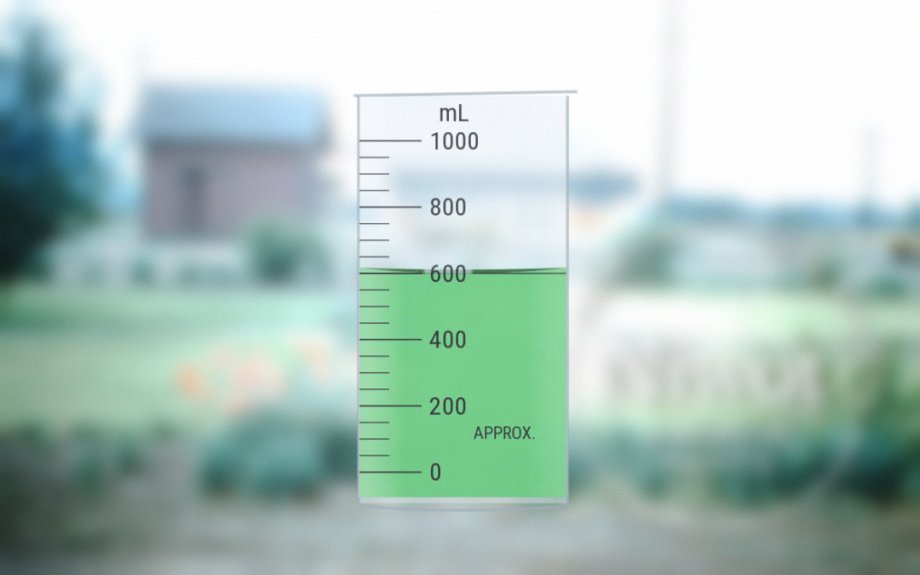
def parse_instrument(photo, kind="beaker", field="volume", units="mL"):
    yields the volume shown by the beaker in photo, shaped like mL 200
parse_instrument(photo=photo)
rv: mL 600
